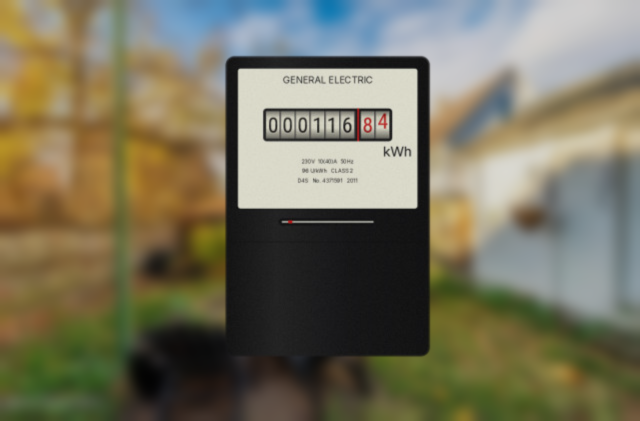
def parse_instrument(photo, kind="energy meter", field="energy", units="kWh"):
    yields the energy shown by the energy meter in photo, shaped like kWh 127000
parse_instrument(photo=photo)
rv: kWh 116.84
